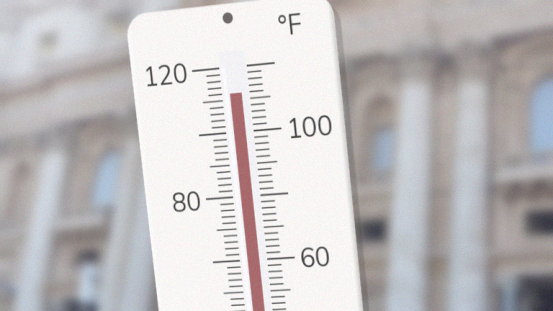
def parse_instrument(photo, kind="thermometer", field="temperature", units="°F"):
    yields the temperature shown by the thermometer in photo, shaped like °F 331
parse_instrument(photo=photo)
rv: °F 112
